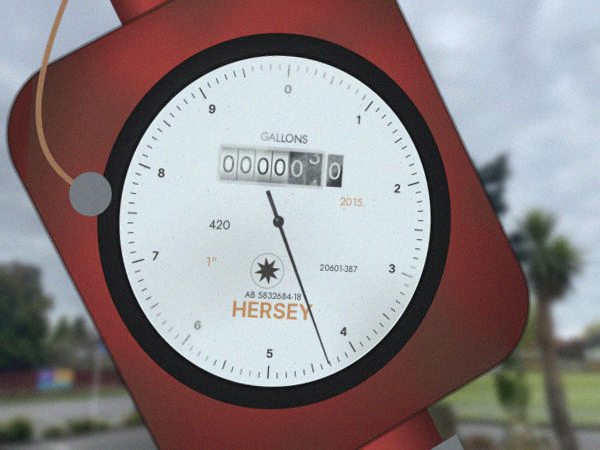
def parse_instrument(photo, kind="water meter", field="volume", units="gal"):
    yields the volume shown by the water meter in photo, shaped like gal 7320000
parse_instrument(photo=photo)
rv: gal 34.3
